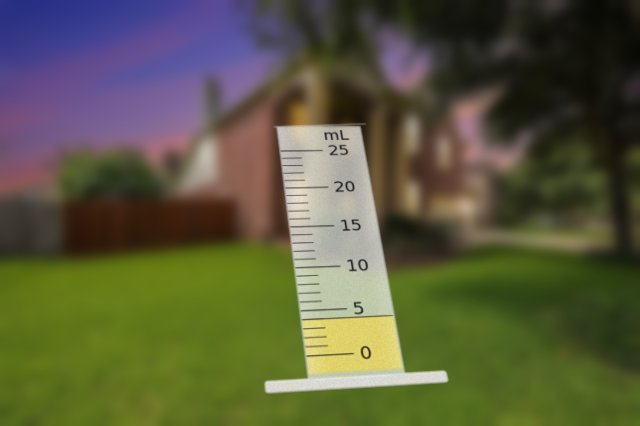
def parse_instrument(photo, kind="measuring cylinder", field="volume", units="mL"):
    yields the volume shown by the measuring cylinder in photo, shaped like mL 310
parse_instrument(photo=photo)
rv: mL 4
